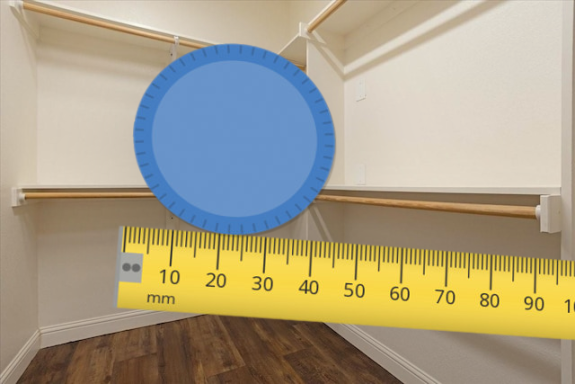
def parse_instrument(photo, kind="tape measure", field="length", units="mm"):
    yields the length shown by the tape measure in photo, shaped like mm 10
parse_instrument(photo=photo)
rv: mm 44
